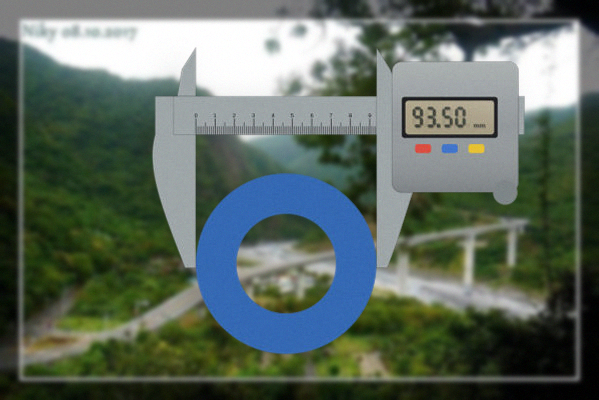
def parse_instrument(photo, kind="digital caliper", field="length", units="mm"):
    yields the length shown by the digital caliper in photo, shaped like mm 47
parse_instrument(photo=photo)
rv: mm 93.50
